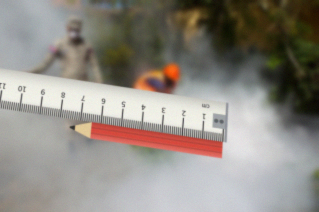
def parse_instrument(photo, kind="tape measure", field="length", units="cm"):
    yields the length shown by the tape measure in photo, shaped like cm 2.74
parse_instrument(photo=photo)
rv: cm 7.5
